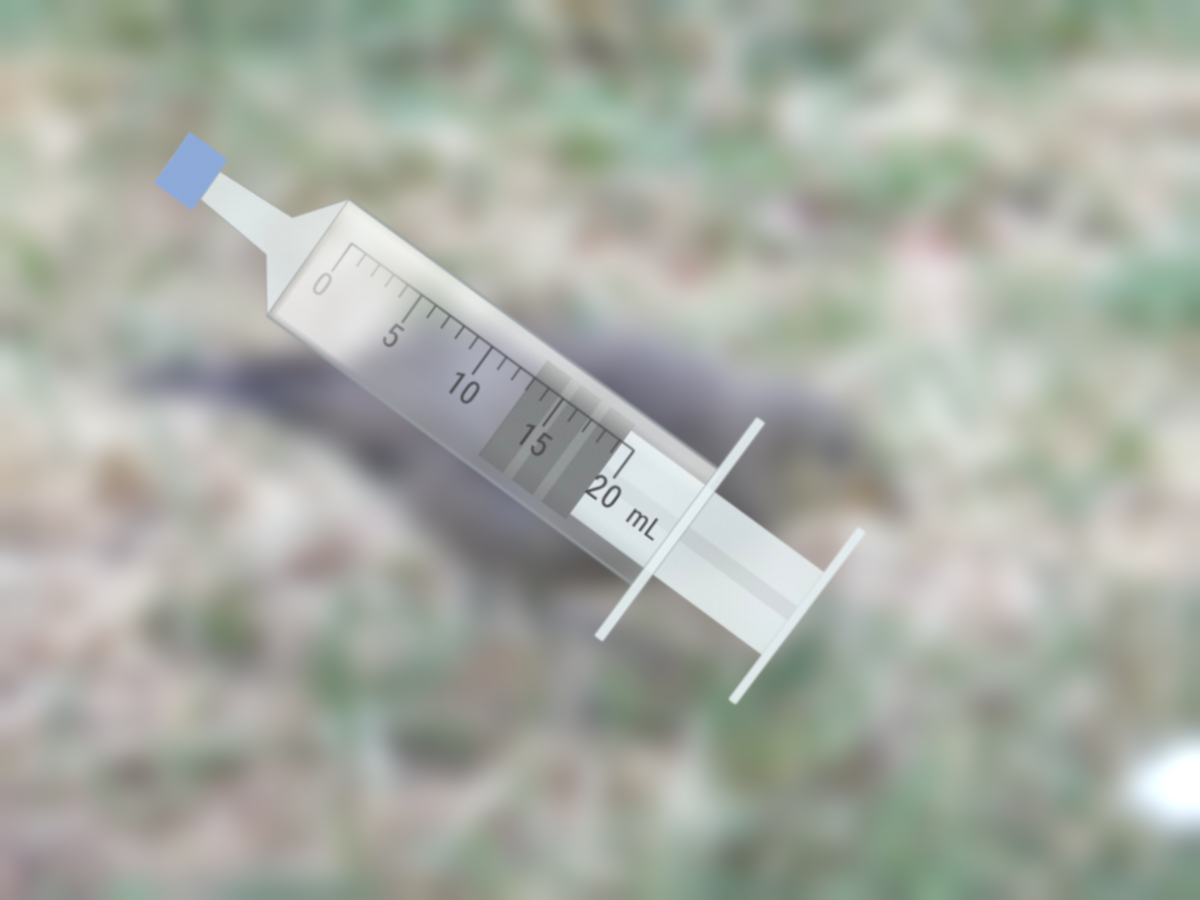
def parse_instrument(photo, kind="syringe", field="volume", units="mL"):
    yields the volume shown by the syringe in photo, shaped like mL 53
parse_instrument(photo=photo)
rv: mL 13
